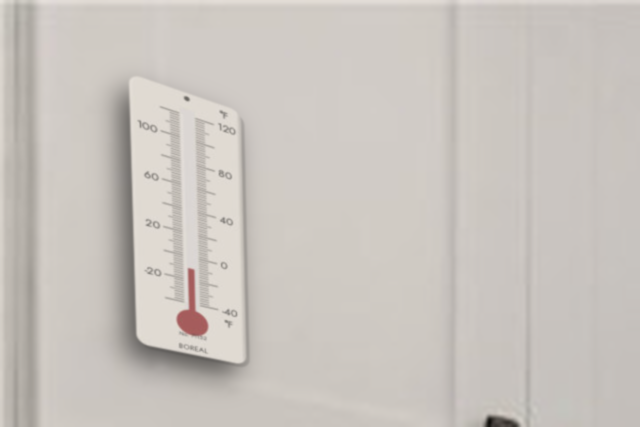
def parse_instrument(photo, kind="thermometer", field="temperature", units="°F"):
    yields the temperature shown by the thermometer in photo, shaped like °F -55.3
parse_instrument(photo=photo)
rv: °F -10
